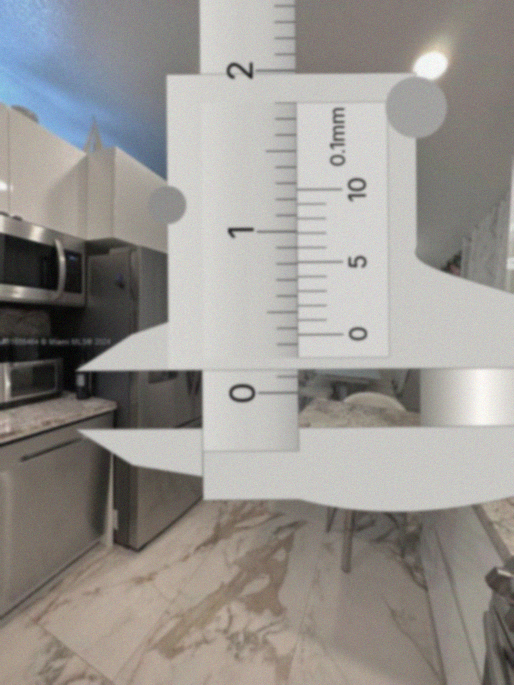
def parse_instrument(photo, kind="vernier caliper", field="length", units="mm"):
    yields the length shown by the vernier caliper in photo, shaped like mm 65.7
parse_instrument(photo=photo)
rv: mm 3.6
